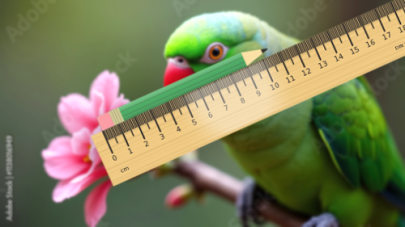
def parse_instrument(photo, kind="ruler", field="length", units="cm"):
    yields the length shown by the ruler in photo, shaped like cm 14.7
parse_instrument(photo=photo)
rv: cm 10.5
